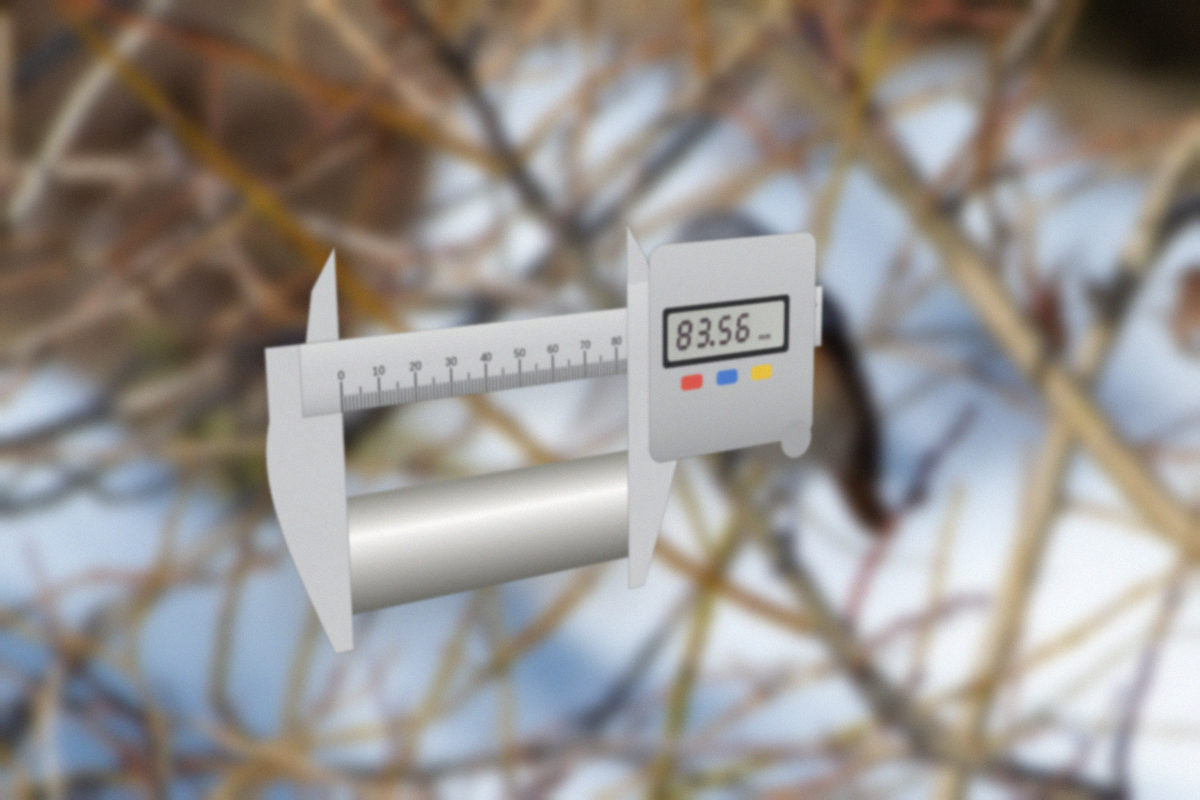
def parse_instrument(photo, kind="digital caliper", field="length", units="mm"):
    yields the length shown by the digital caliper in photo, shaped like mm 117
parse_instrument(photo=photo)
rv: mm 83.56
